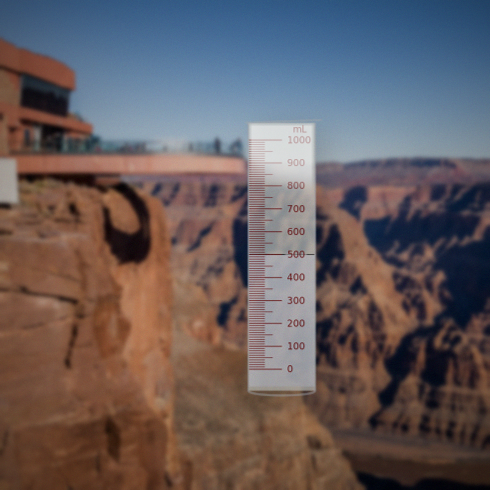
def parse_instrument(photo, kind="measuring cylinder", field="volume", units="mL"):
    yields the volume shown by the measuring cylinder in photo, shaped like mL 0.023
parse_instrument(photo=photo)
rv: mL 500
